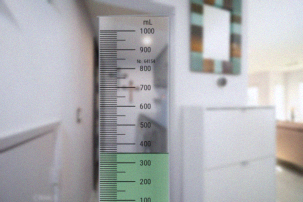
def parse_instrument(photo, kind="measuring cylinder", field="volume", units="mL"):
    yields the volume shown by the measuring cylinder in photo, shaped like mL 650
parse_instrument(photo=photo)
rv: mL 350
